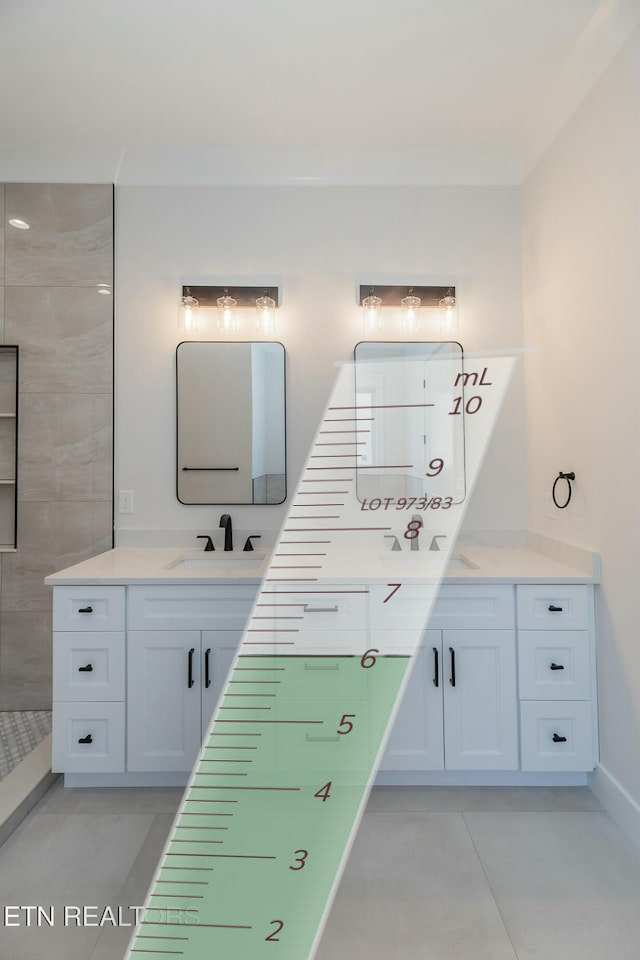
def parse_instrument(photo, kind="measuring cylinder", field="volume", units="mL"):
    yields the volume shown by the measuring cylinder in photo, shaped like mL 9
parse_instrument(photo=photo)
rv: mL 6
